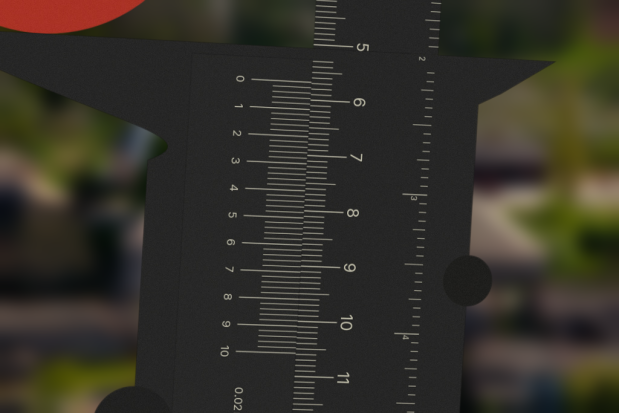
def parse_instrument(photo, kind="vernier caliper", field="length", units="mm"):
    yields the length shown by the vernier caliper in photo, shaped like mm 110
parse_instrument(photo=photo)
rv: mm 56.8
